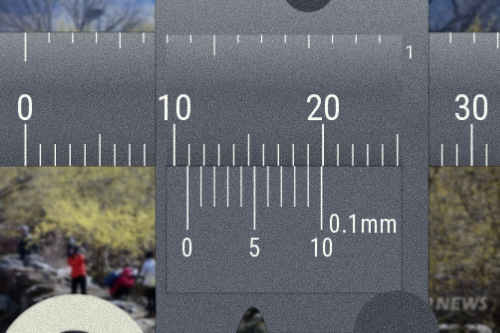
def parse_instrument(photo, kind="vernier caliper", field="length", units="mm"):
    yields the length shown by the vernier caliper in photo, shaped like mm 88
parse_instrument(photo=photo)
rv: mm 10.9
